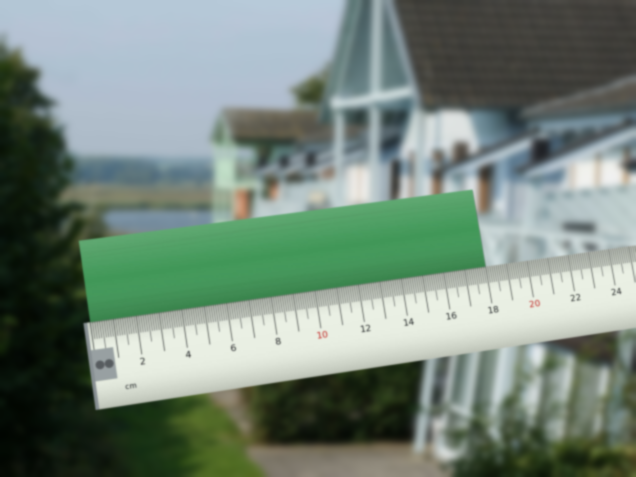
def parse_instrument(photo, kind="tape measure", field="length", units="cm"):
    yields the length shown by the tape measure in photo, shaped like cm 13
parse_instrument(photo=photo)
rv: cm 18
